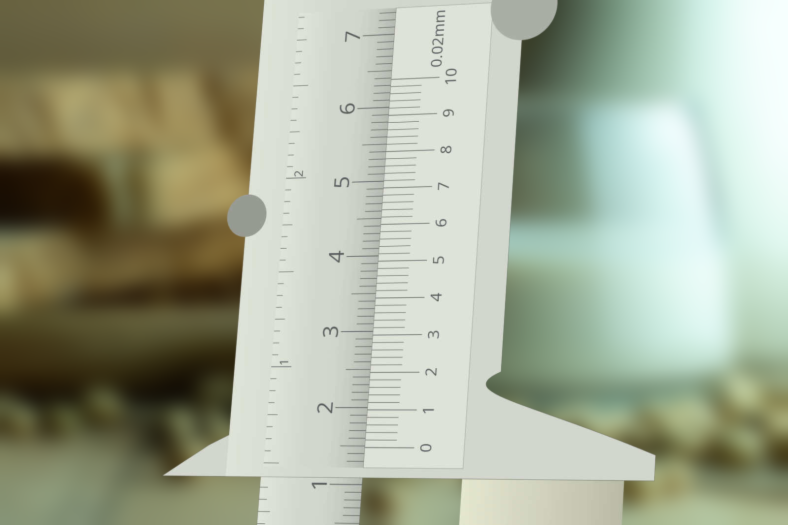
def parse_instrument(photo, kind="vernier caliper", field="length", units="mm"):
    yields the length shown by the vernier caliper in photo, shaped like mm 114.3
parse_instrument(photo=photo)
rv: mm 14.8
